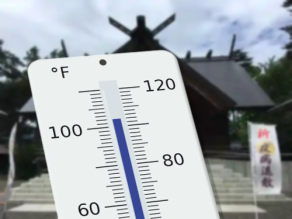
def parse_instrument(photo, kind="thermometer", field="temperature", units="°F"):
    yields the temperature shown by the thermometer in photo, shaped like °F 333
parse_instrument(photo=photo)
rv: °F 104
